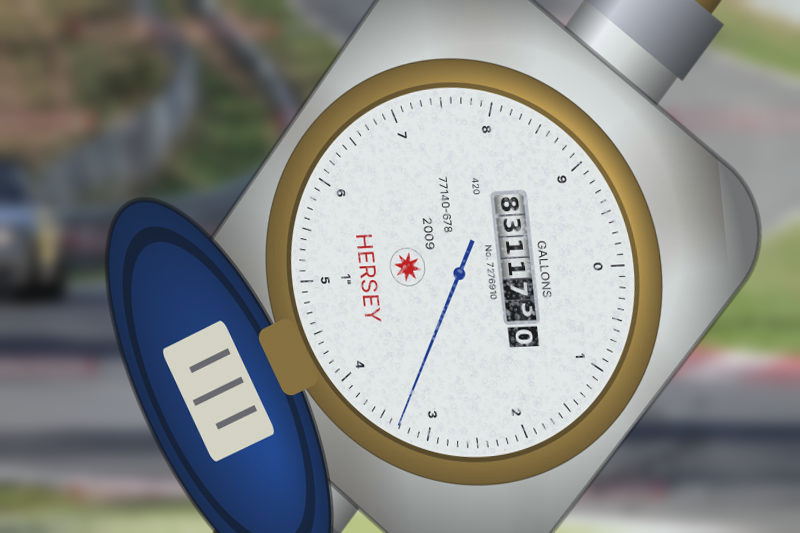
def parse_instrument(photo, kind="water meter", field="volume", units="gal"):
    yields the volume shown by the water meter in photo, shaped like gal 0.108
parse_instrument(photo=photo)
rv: gal 8311733.3
